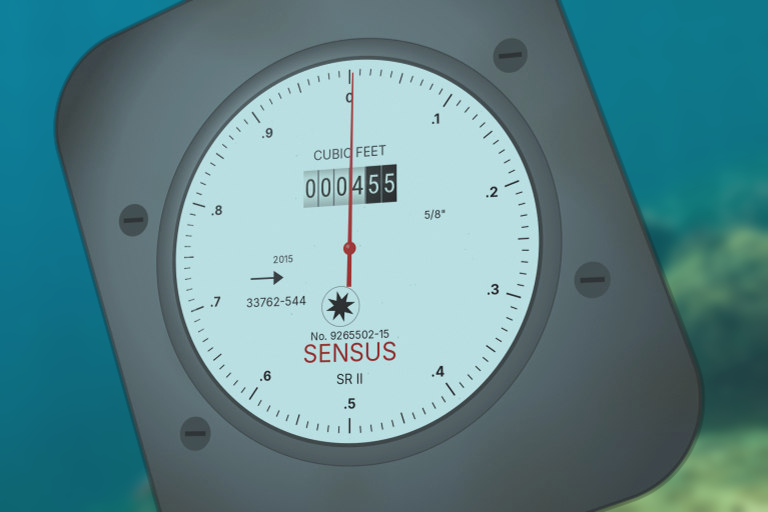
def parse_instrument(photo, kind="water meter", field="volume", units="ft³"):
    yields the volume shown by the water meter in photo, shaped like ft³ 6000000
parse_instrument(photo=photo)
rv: ft³ 455.00
